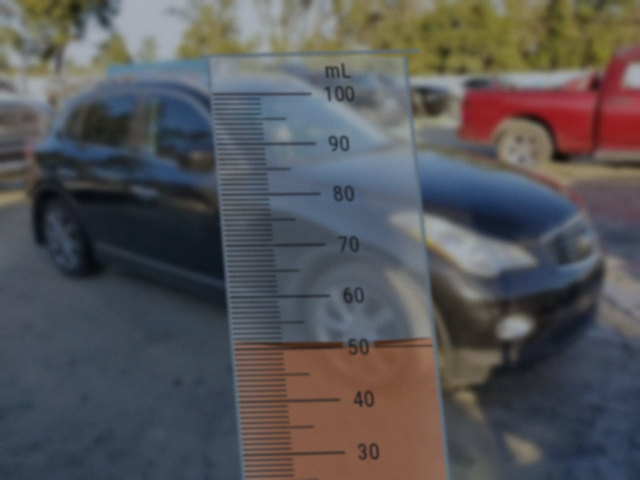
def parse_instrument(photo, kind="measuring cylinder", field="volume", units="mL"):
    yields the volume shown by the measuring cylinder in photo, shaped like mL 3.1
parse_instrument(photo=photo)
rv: mL 50
